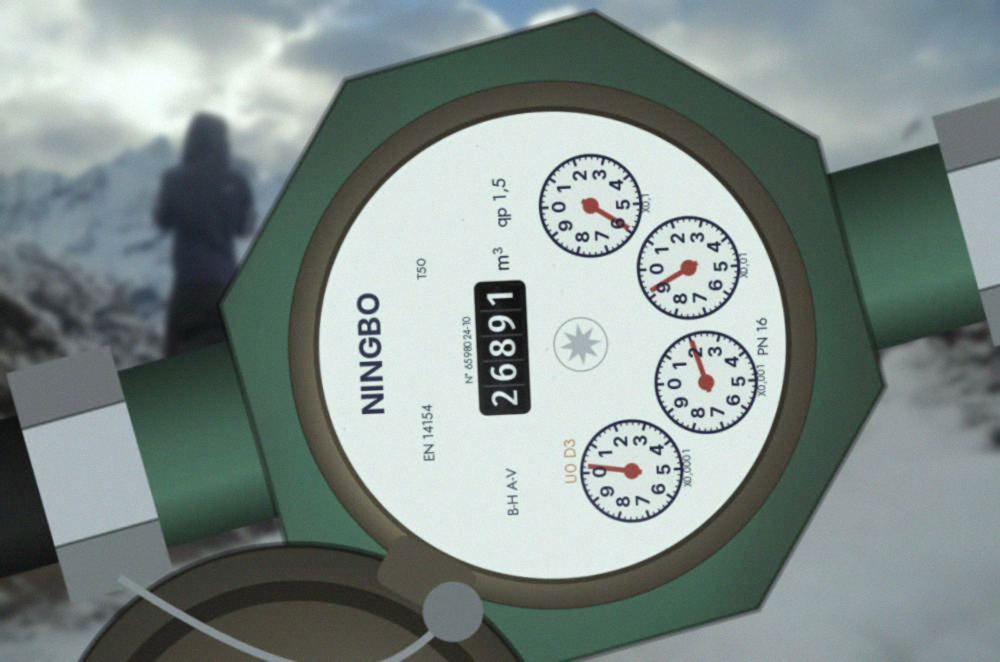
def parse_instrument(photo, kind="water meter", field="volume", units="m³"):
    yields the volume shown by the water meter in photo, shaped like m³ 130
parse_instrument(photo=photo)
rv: m³ 26891.5920
